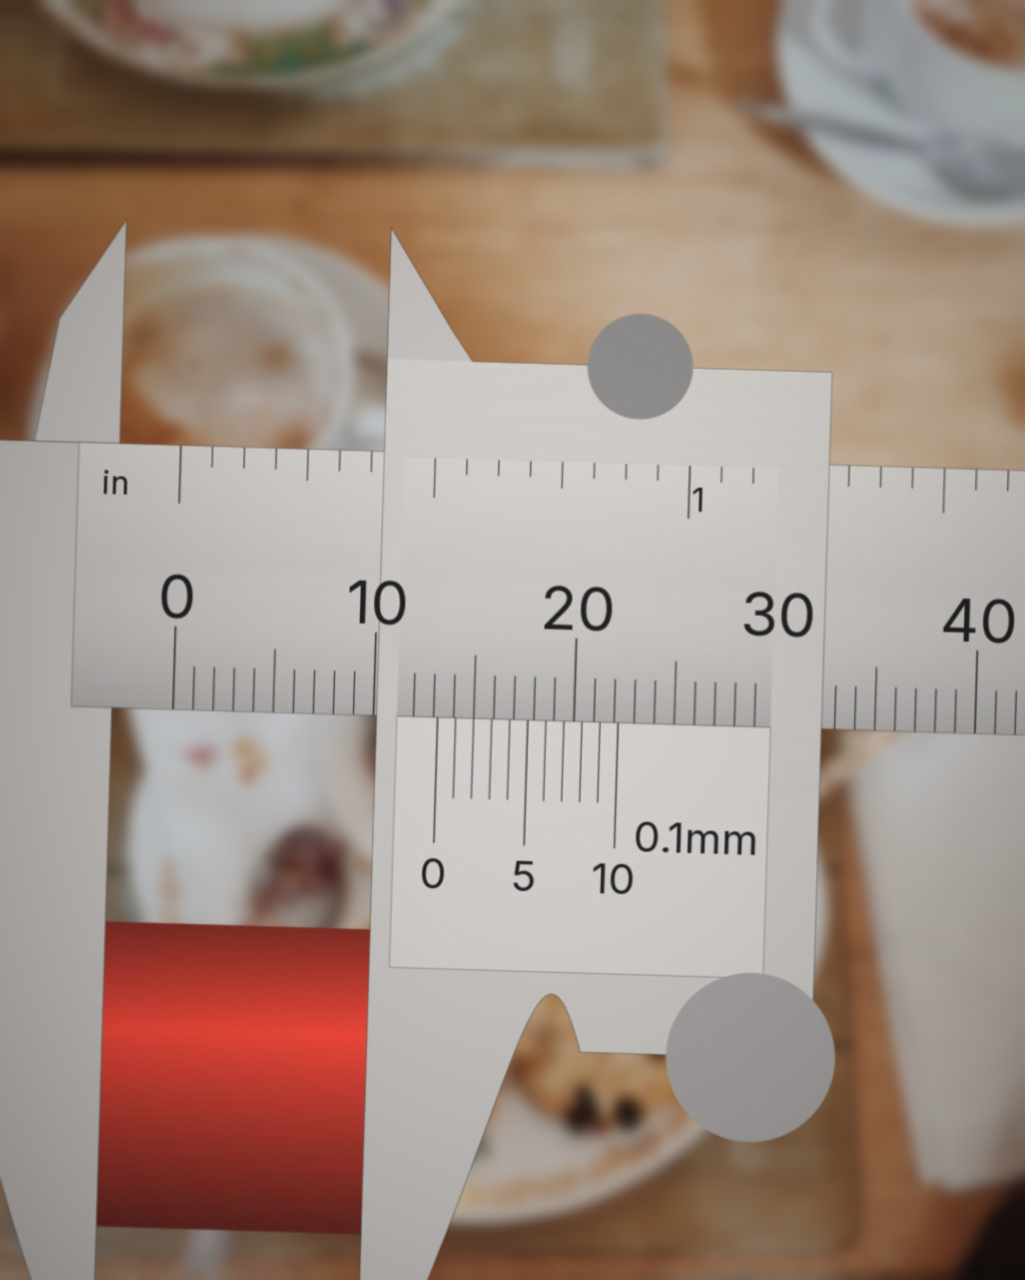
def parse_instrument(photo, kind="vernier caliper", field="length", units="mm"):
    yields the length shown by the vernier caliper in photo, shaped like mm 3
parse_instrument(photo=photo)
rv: mm 13.2
